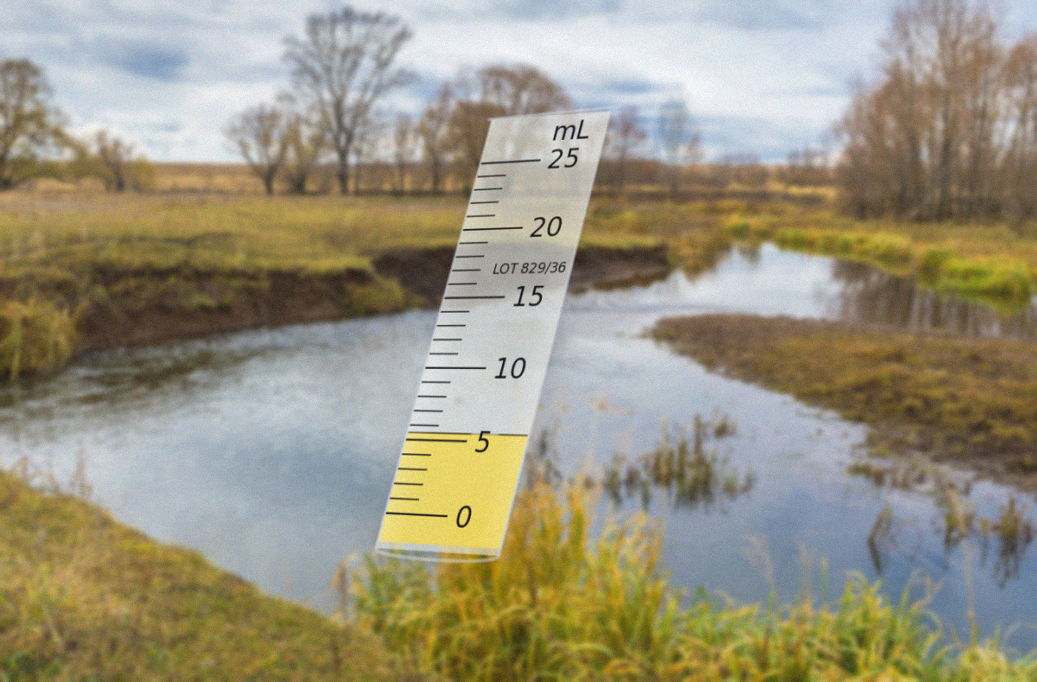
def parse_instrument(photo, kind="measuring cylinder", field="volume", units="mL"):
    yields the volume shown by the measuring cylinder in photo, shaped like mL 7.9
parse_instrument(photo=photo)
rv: mL 5.5
